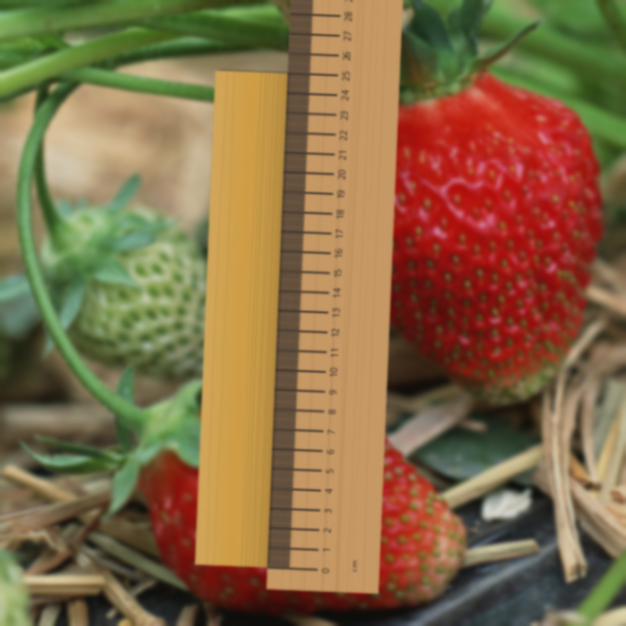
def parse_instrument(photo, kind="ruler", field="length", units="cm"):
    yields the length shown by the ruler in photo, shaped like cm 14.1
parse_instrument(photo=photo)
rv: cm 25
